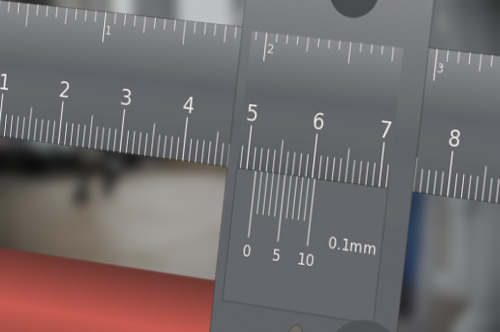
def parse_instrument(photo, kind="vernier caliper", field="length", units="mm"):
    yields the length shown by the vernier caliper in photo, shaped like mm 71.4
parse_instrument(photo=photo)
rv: mm 51.4
